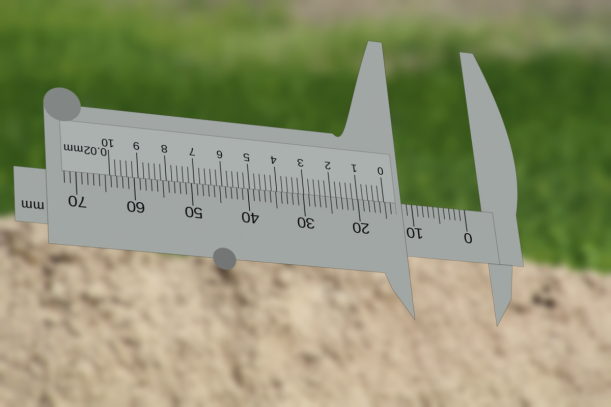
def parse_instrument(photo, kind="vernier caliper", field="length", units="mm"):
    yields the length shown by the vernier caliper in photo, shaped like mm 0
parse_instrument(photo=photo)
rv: mm 15.2
